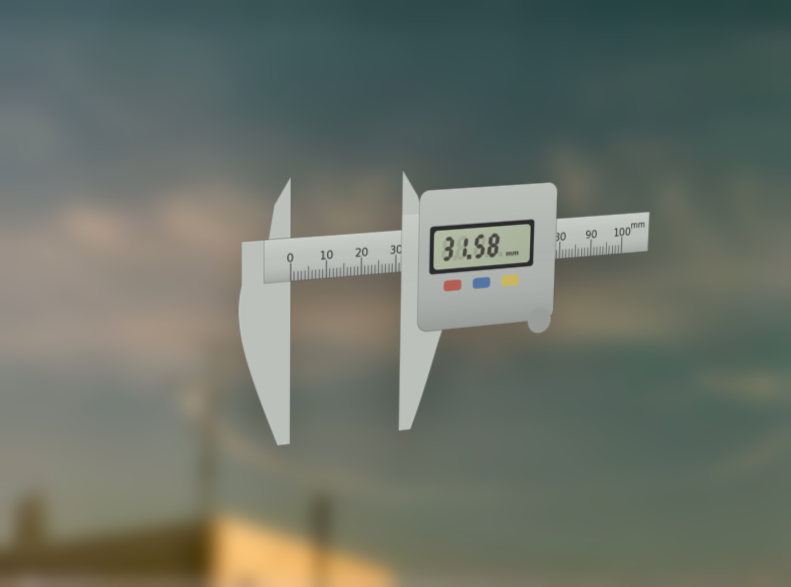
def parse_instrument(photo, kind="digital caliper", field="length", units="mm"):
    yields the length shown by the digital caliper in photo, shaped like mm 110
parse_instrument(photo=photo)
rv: mm 31.58
